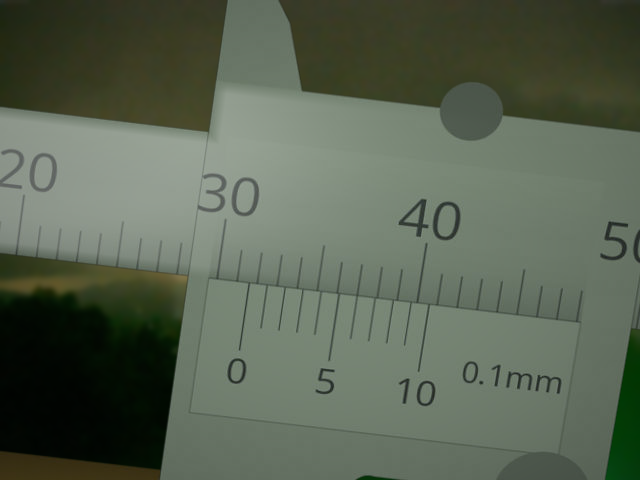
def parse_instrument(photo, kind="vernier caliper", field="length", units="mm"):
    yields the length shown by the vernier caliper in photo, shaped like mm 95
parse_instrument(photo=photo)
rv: mm 31.6
